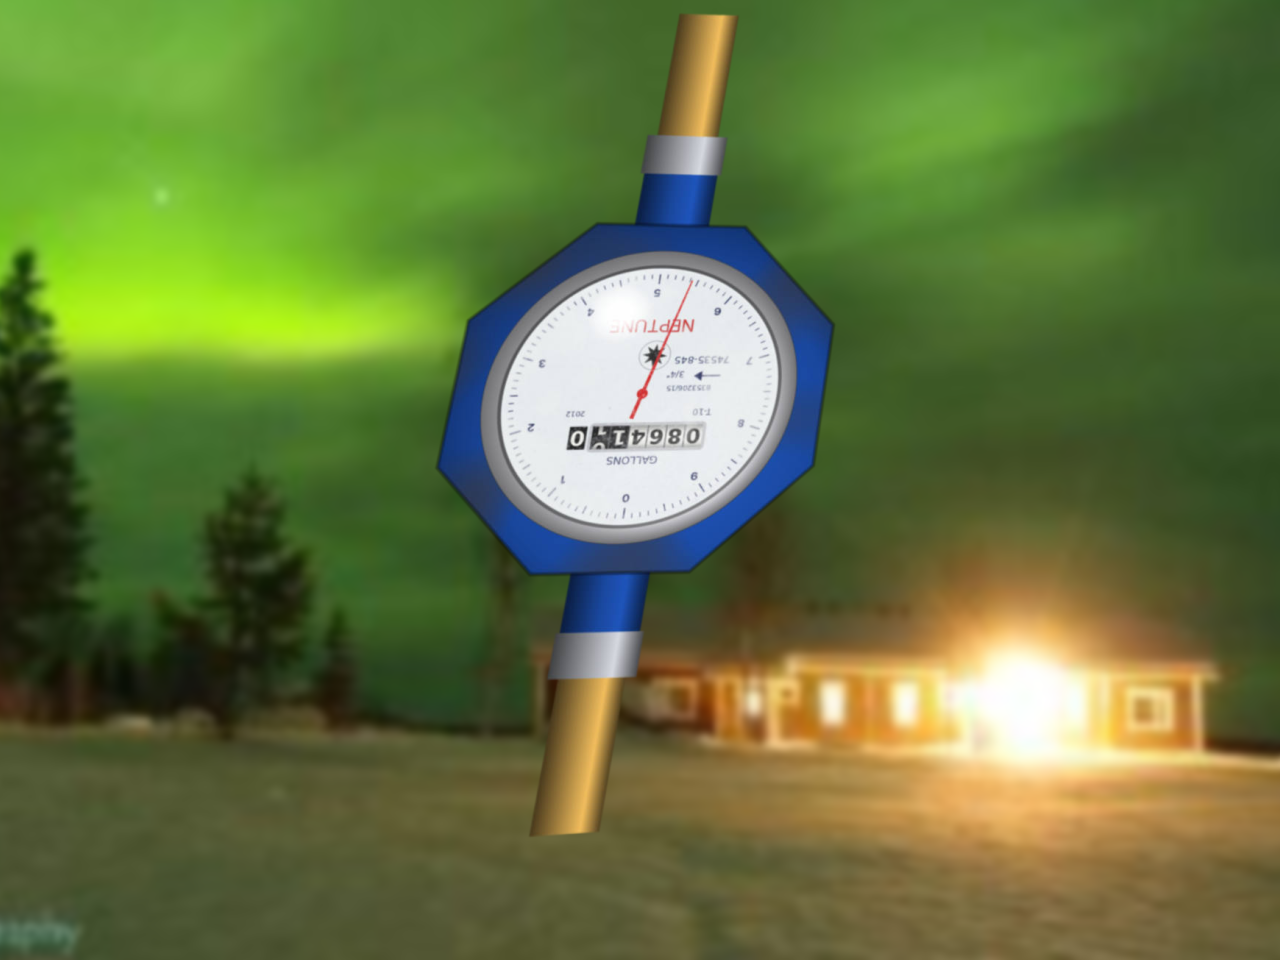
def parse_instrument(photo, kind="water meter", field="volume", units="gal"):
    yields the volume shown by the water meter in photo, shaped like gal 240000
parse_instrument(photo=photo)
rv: gal 864105.4
